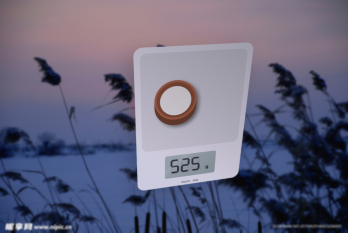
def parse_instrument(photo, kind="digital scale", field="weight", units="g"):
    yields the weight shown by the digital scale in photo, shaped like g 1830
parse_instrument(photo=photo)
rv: g 525
